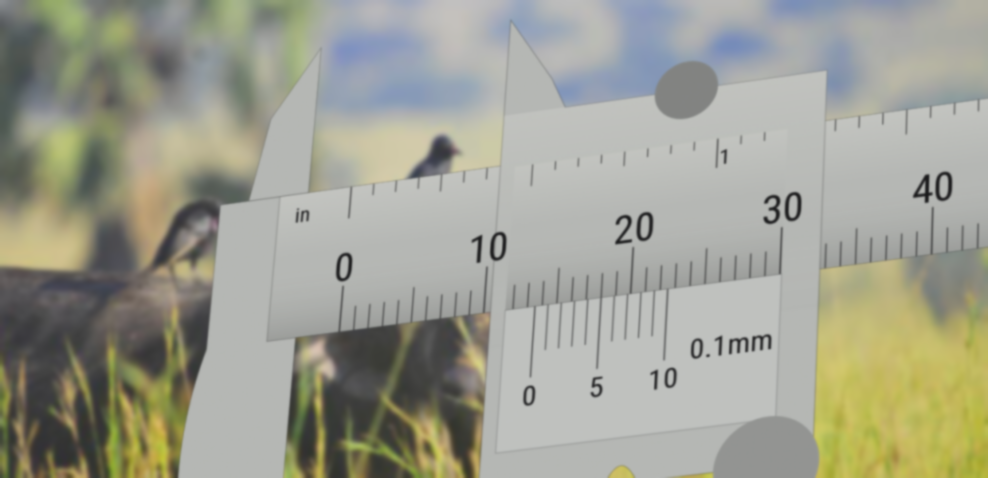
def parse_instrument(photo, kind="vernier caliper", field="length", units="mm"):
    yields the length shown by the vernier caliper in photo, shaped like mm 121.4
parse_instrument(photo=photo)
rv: mm 13.5
